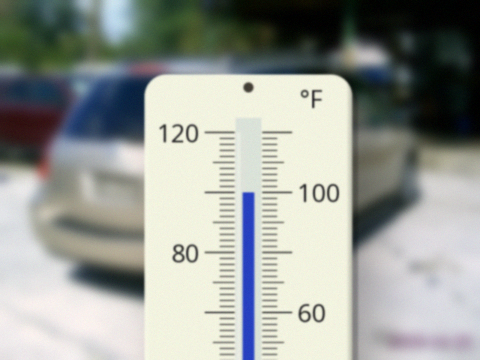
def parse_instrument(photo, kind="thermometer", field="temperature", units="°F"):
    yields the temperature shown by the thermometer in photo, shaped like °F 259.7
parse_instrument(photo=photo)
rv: °F 100
